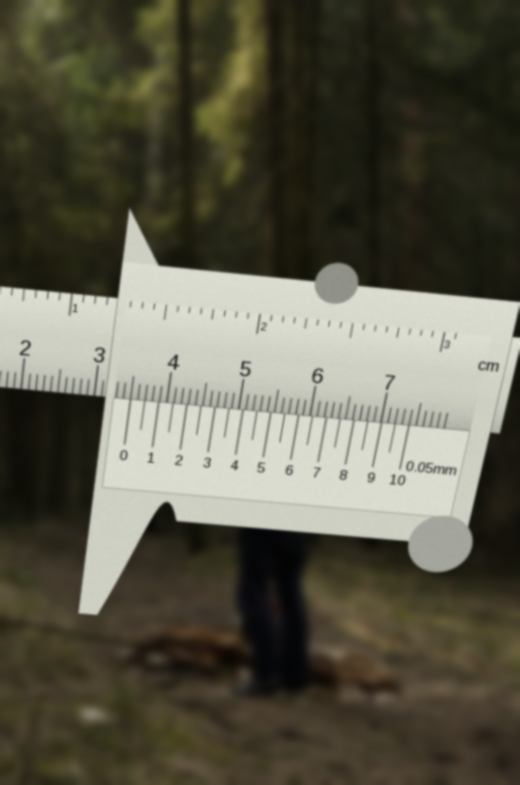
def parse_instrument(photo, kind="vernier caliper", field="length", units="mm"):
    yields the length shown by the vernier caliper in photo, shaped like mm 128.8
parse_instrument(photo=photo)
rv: mm 35.0
